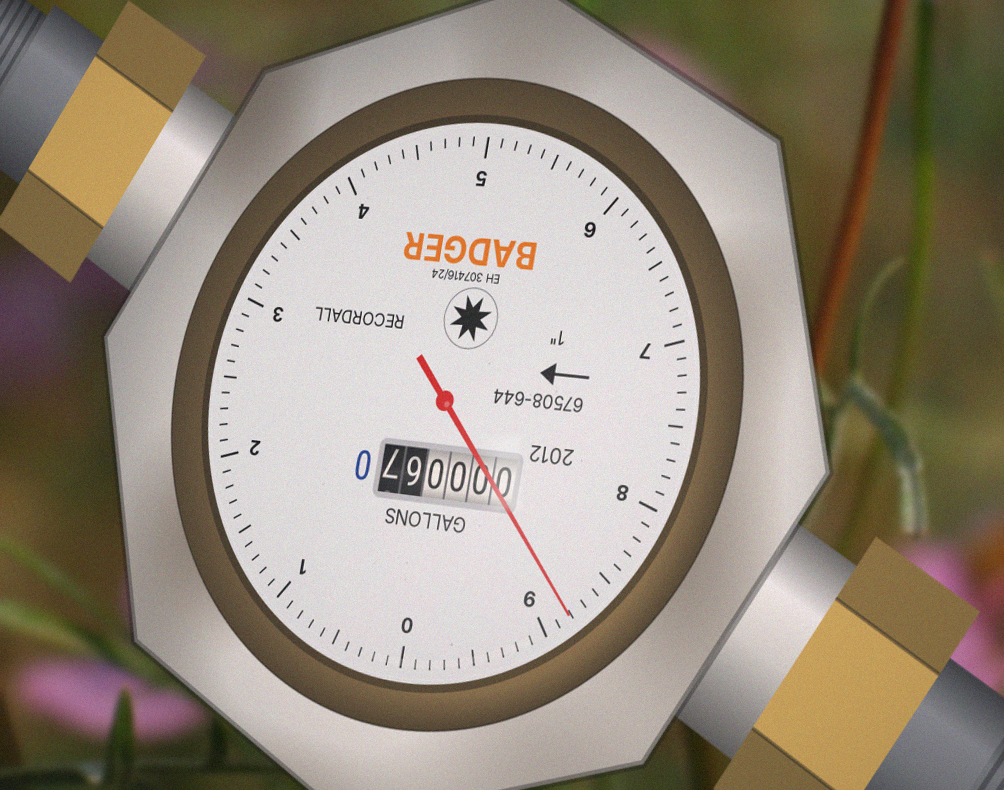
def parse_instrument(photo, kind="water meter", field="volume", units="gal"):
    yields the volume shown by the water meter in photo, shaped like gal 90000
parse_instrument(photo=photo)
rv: gal 668.8
